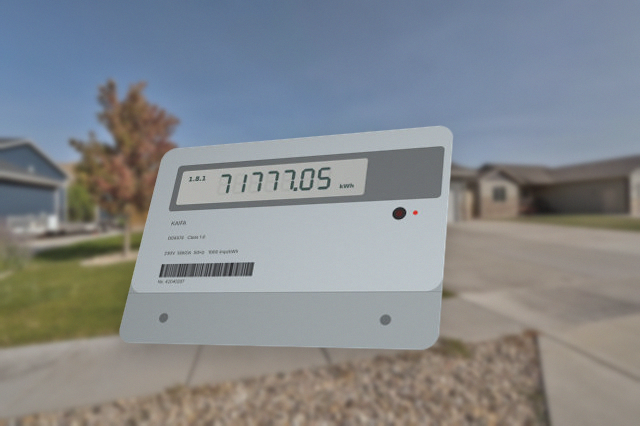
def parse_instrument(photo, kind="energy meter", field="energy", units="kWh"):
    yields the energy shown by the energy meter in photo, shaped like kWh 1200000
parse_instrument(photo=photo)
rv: kWh 71777.05
